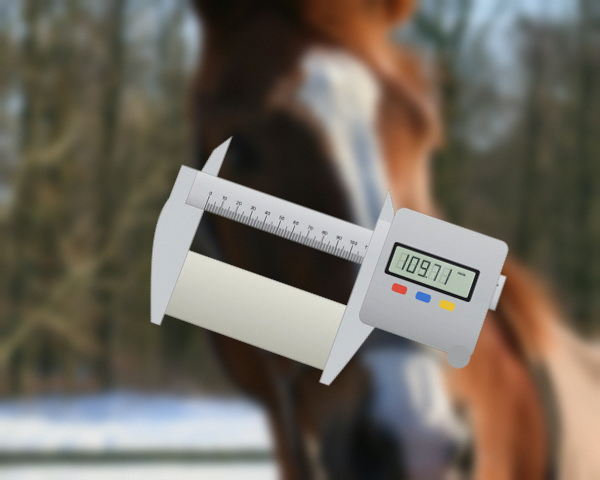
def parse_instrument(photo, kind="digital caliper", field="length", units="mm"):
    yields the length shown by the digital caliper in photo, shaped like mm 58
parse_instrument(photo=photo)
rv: mm 109.71
